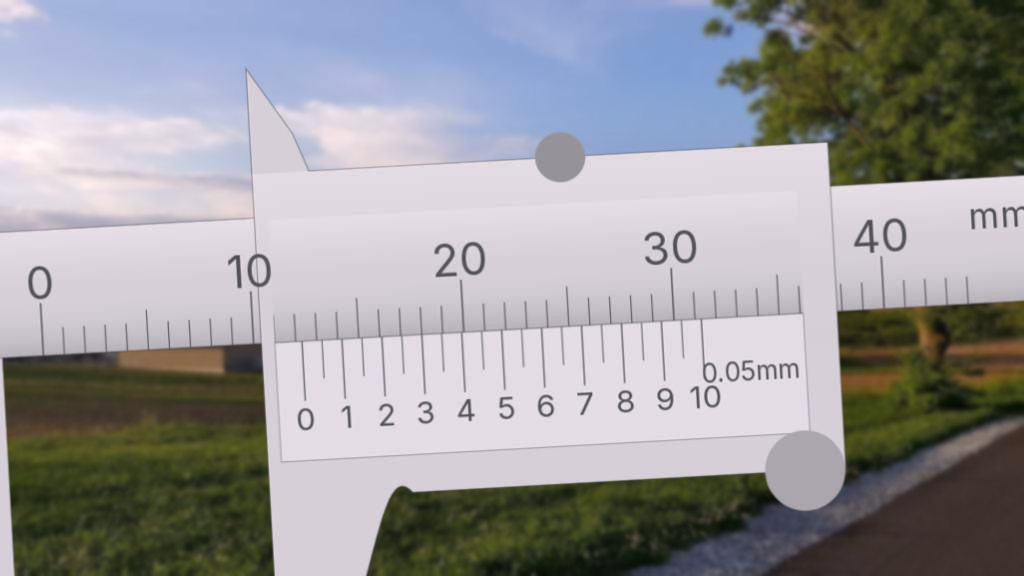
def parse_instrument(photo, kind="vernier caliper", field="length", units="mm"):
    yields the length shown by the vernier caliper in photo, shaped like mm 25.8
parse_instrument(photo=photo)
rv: mm 12.3
